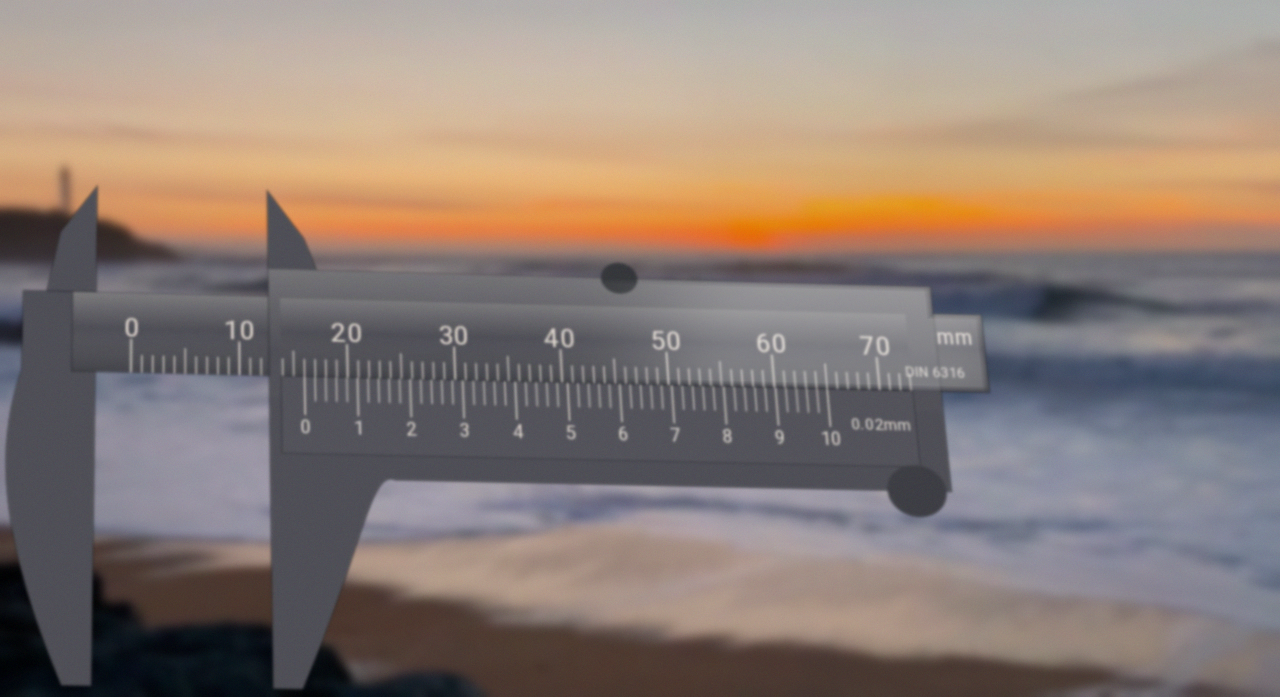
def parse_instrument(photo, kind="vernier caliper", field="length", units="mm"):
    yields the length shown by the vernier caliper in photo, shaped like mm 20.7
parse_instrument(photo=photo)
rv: mm 16.0
